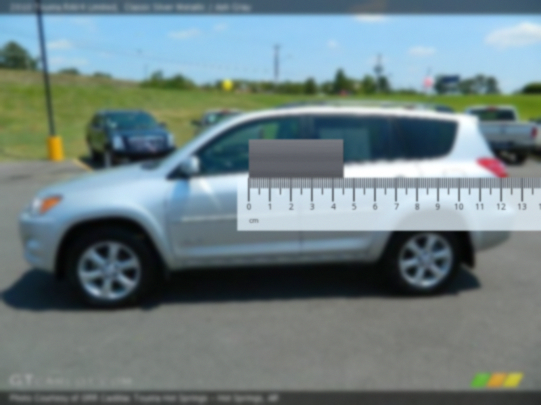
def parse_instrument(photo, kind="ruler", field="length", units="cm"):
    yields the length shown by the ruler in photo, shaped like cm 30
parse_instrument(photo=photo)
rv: cm 4.5
